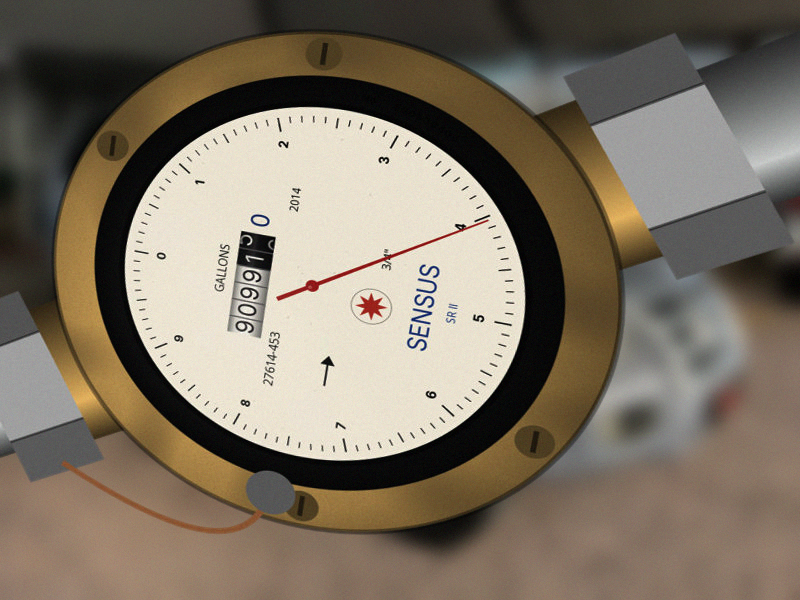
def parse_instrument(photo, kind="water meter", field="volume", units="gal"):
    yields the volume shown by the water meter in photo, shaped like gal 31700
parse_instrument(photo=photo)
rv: gal 9099154.0
